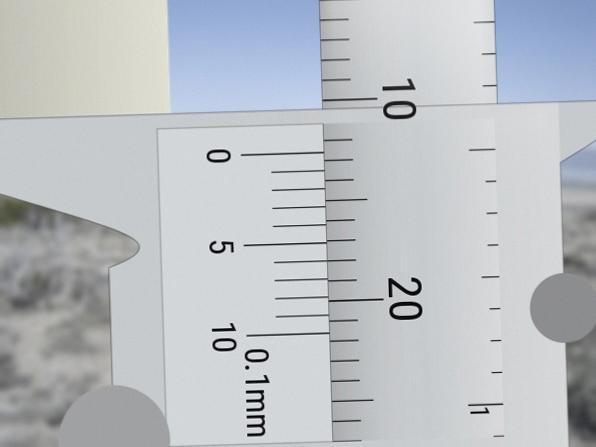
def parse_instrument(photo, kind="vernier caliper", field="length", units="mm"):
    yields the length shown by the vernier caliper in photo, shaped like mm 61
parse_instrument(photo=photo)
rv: mm 12.6
